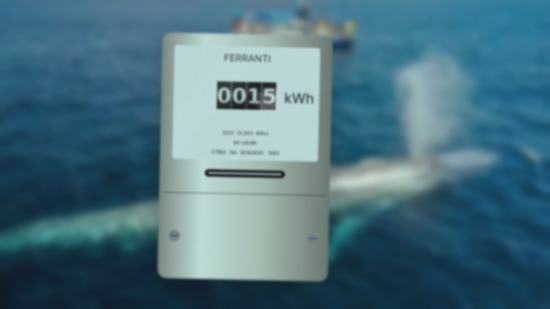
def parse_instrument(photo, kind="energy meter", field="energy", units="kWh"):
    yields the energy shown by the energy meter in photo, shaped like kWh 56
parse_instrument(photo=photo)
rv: kWh 15
